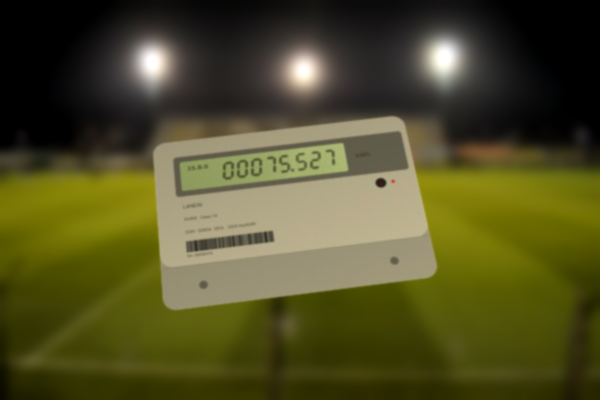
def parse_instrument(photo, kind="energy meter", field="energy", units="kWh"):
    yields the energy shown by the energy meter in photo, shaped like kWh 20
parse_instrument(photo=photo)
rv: kWh 75.527
